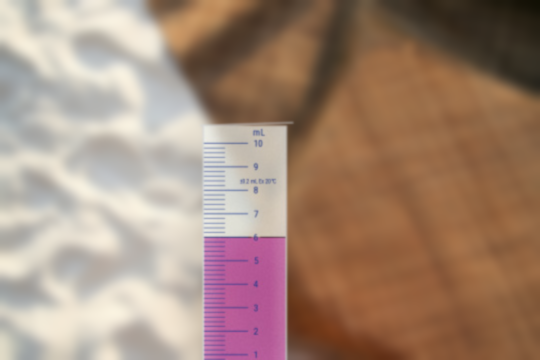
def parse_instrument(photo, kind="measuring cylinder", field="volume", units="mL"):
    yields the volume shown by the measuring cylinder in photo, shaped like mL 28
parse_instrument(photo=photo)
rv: mL 6
